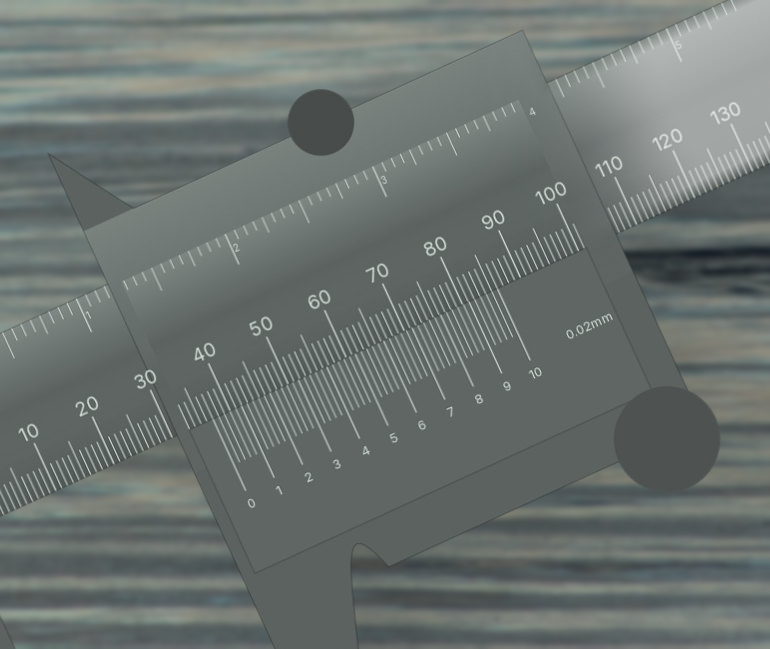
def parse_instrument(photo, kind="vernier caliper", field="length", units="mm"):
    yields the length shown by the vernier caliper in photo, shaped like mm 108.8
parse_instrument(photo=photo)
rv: mm 37.0
